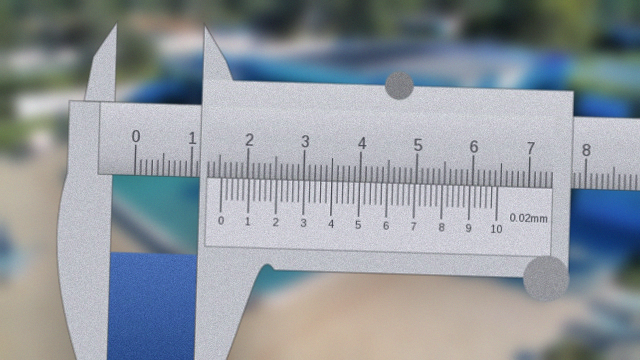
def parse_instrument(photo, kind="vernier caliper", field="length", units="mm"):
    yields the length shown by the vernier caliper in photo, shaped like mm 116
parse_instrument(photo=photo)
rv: mm 15.4
